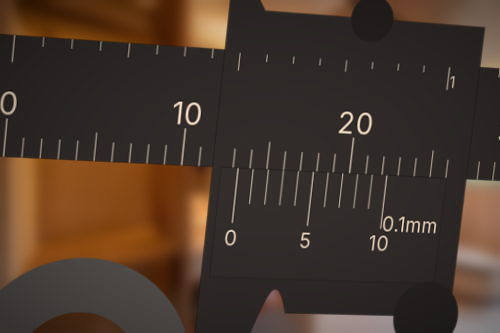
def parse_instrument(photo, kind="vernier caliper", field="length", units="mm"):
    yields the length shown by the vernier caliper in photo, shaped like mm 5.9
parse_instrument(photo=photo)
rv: mm 13.3
